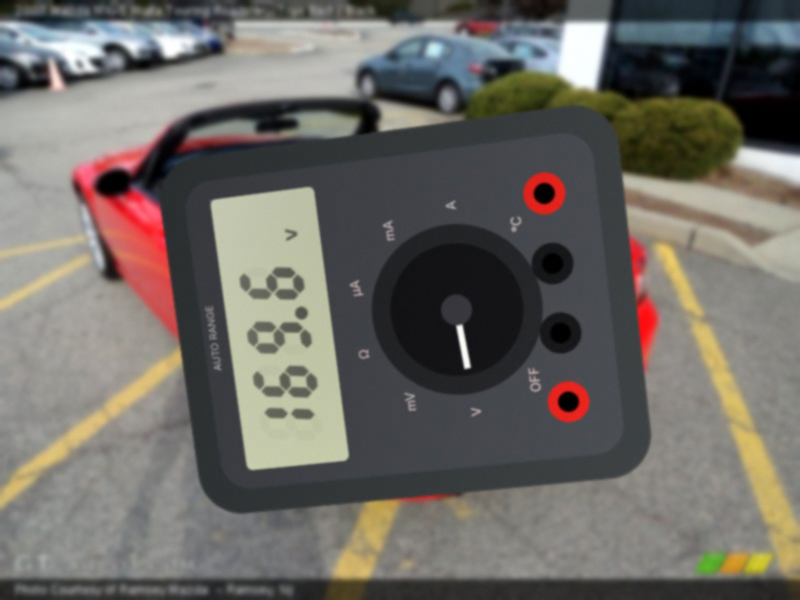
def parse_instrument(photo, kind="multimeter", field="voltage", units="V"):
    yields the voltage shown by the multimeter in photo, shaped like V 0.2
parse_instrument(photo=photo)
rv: V 169.6
